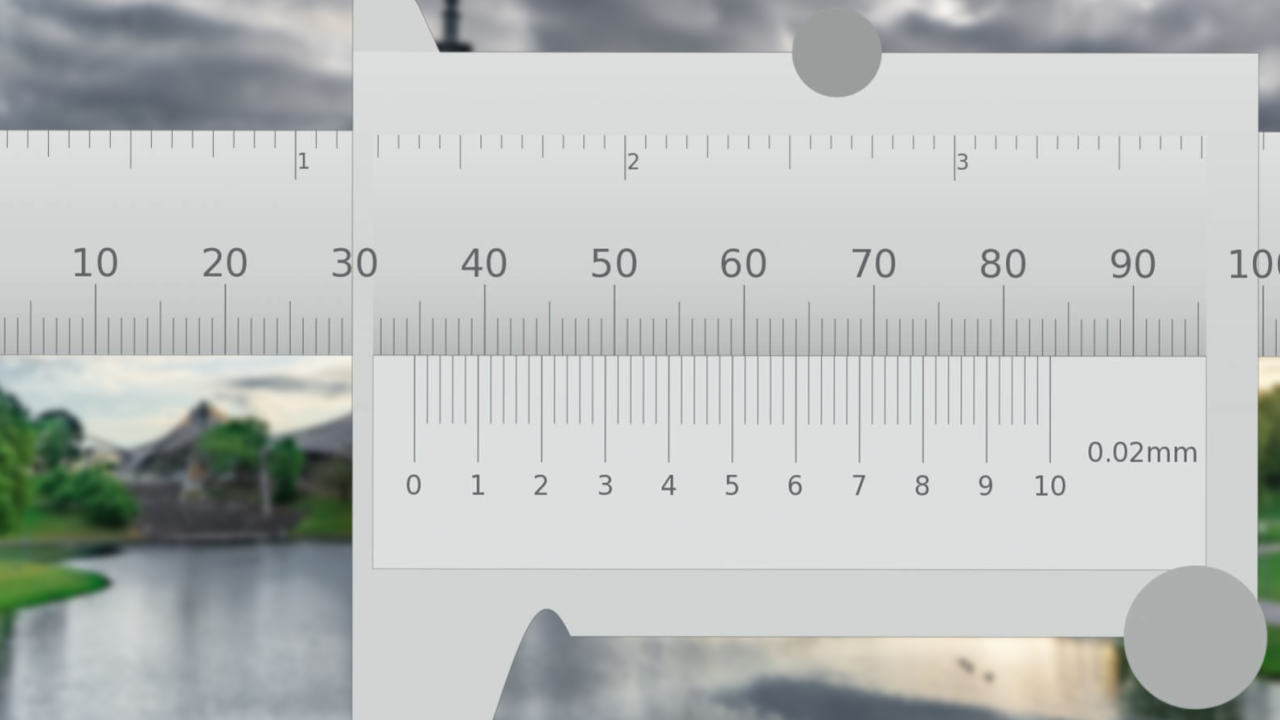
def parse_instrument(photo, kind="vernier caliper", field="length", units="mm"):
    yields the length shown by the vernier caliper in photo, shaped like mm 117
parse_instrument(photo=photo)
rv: mm 34.6
